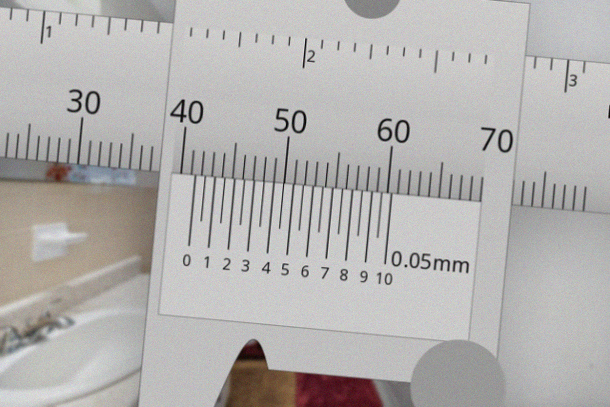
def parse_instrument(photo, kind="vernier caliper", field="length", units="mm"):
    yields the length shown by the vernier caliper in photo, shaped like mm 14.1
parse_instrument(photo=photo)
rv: mm 41.4
